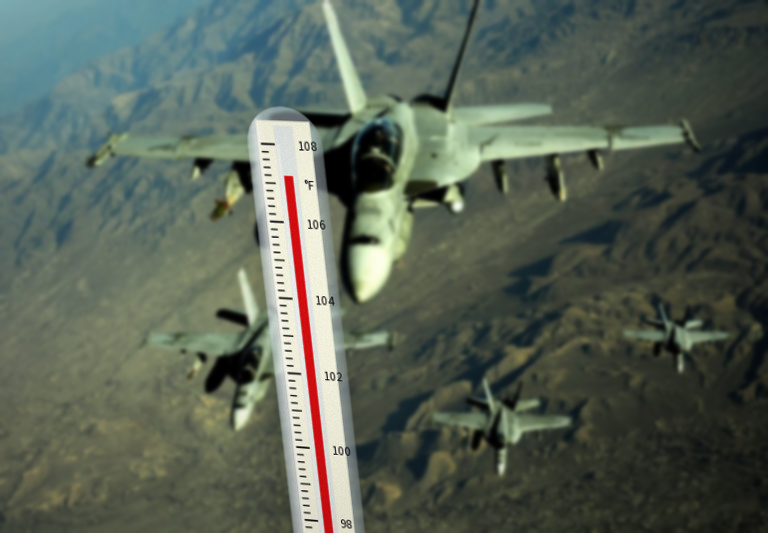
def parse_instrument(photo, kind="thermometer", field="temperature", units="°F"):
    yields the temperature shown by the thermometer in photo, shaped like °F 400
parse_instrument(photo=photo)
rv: °F 107.2
